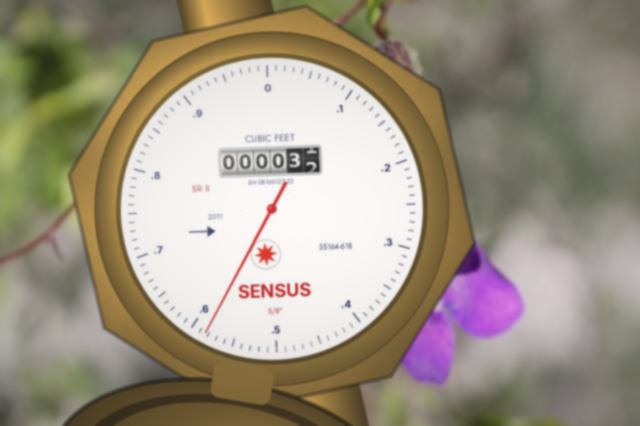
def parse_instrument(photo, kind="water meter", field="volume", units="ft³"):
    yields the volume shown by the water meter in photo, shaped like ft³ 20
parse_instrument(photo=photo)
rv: ft³ 31.58
